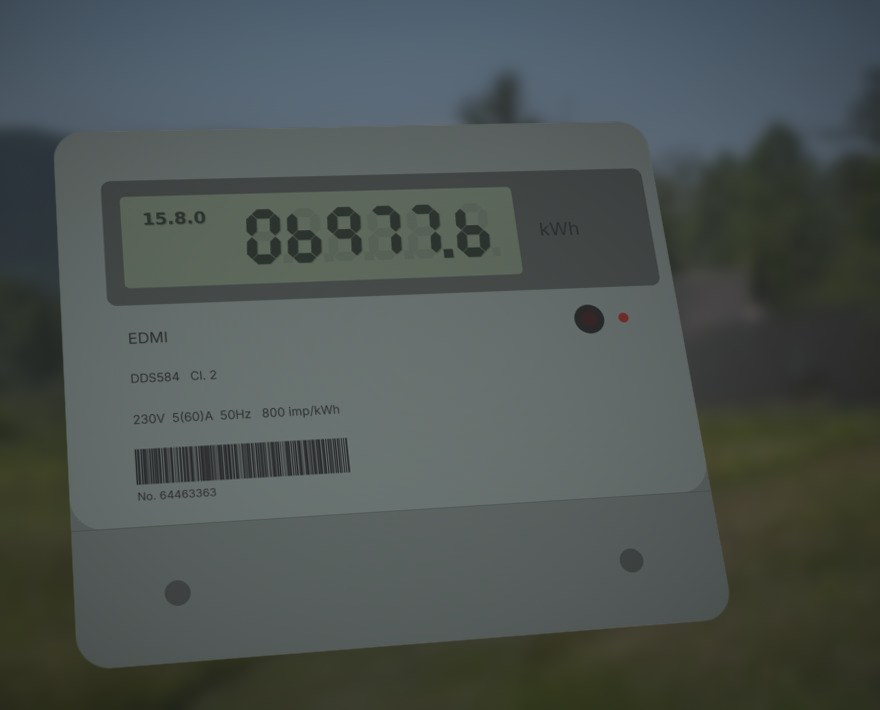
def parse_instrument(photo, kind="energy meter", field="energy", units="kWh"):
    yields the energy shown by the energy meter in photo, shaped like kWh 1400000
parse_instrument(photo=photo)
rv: kWh 6977.6
